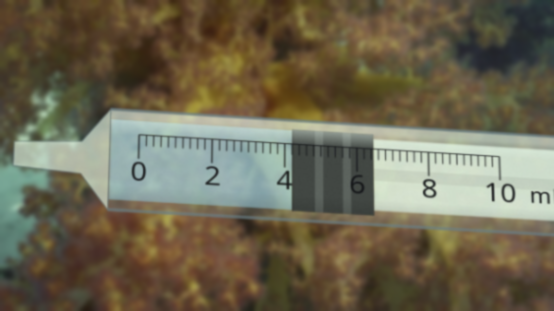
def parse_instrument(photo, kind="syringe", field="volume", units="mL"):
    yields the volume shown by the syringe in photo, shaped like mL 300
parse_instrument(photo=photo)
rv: mL 4.2
